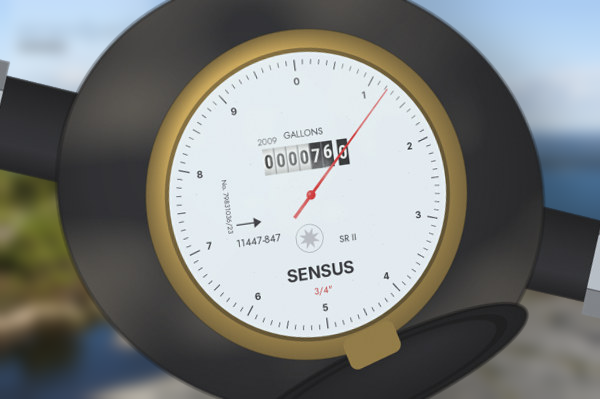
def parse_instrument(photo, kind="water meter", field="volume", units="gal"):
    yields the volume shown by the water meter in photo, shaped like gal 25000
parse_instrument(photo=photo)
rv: gal 761.2
